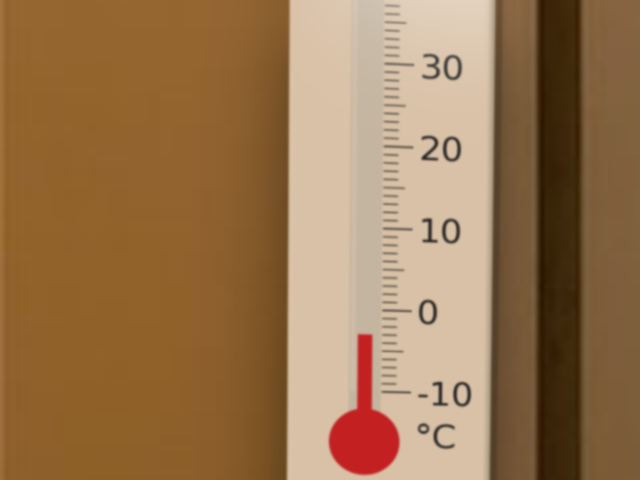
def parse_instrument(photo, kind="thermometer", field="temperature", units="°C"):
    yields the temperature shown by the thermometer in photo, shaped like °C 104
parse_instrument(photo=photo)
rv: °C -3
